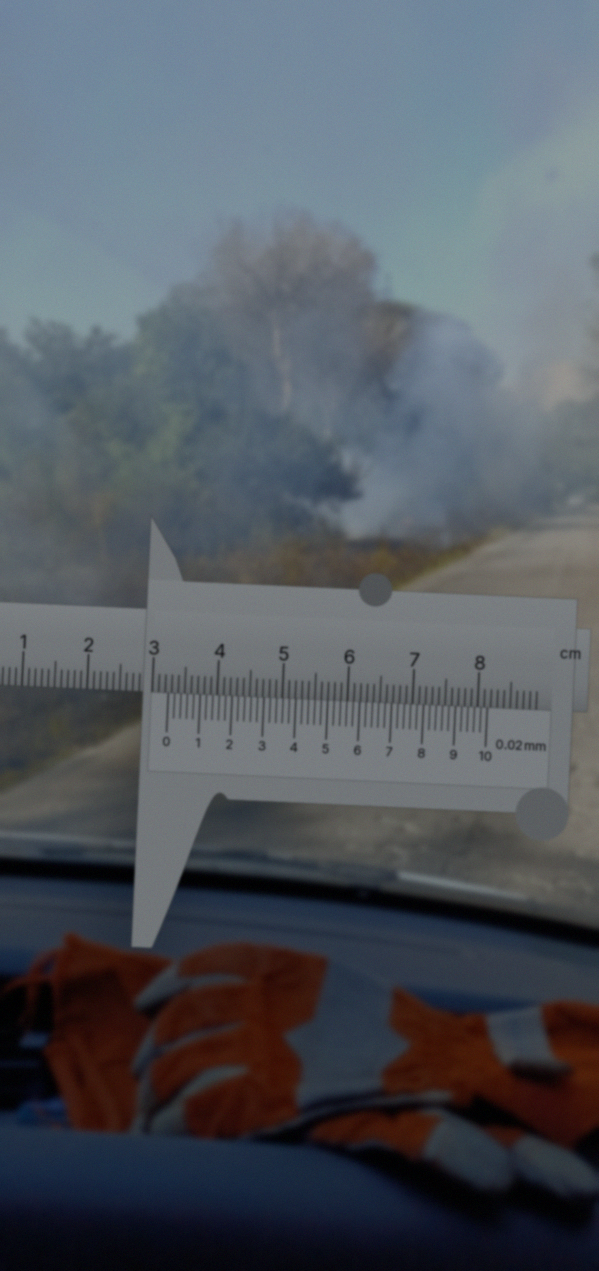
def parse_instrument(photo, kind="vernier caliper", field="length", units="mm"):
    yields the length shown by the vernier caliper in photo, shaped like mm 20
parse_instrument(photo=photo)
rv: mm 32.5
